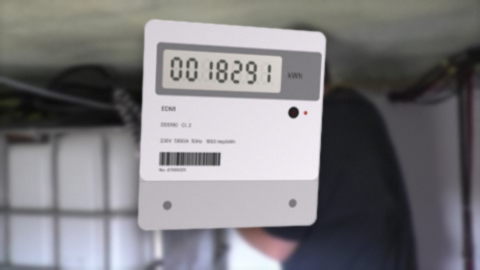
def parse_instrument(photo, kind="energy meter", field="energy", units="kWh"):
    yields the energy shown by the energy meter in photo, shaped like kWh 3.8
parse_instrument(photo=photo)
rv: kWh 18291
